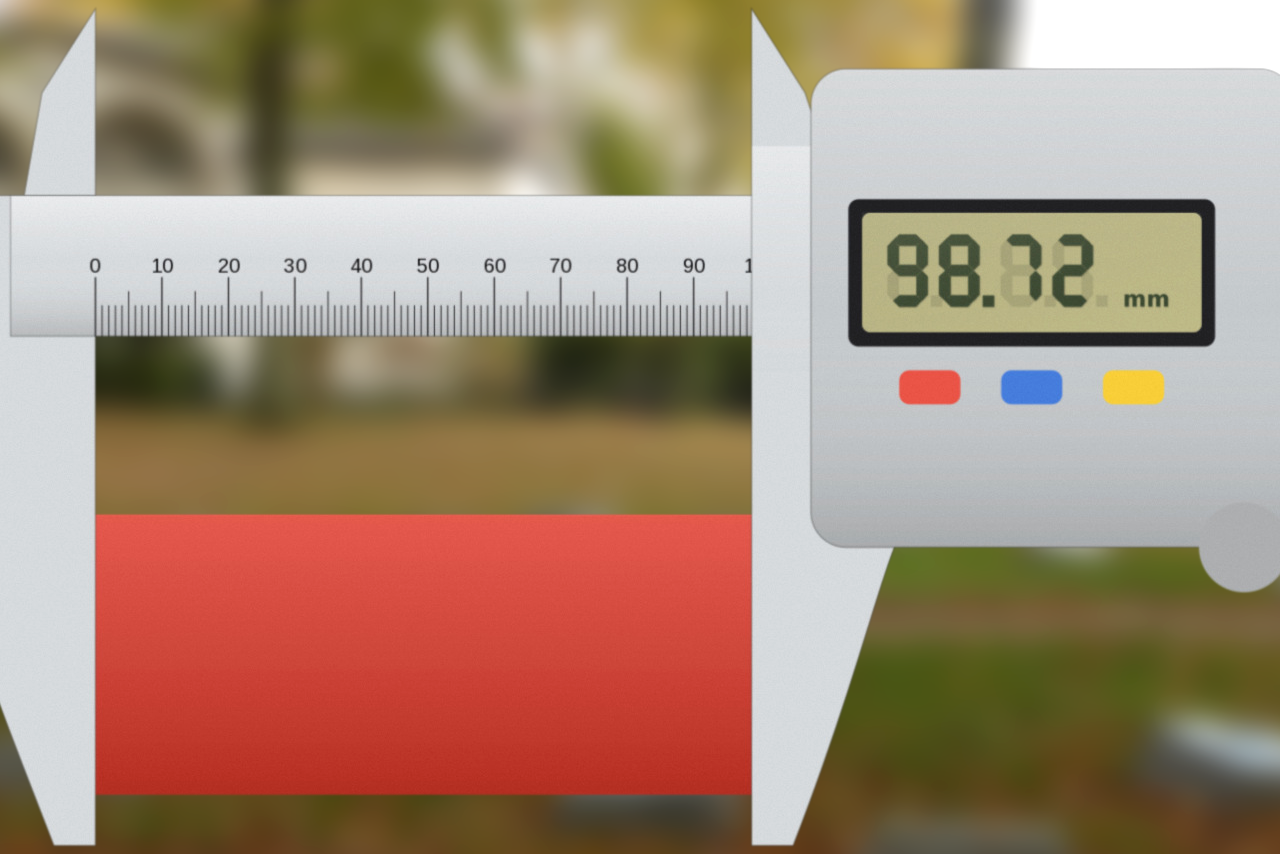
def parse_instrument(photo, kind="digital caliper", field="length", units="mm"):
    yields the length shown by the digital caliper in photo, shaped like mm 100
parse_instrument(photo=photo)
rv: mm 98.72
